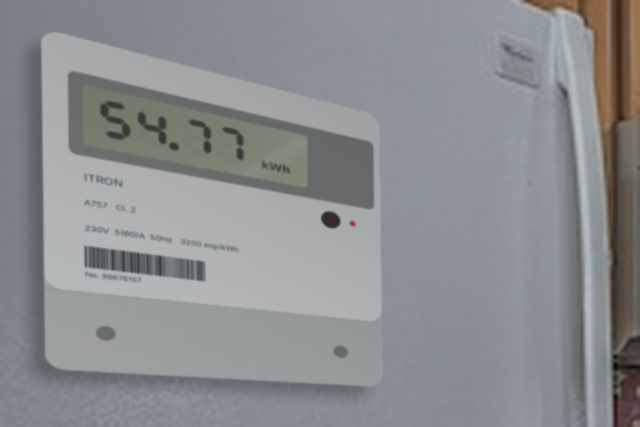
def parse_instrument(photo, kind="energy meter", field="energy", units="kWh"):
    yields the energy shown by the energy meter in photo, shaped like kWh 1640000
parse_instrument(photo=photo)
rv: kWh 54.77
